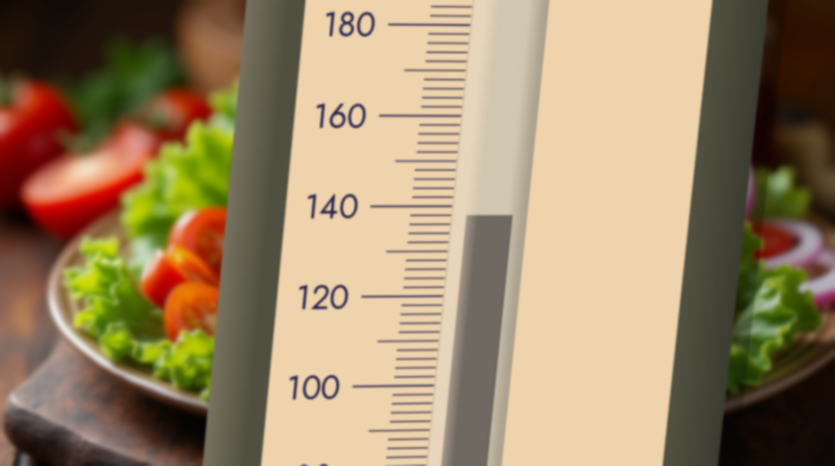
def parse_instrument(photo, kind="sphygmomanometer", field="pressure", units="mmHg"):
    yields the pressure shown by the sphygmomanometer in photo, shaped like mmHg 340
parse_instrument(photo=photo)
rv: mmHg 138
